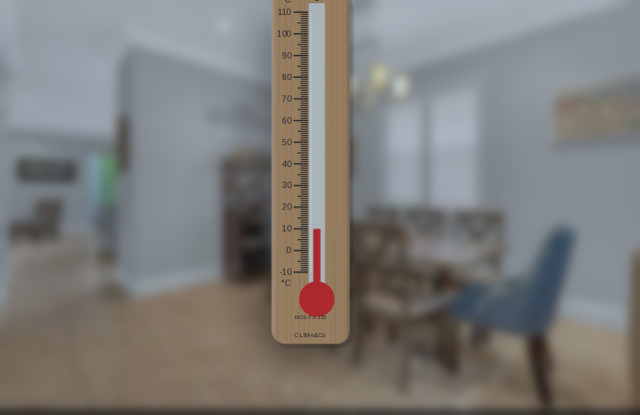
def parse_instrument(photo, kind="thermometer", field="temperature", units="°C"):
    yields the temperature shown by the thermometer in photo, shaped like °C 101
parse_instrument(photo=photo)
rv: °C 10
